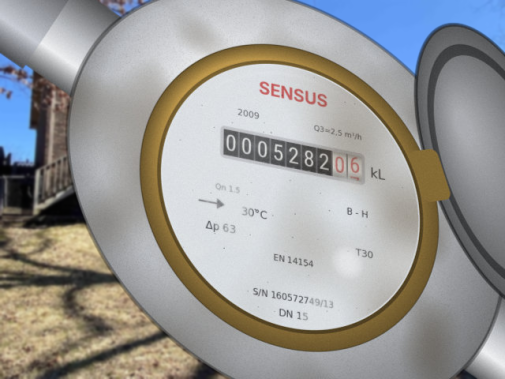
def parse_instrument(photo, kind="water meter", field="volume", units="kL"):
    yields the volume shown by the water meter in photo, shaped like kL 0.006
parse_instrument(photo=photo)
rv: kL 5282.06
